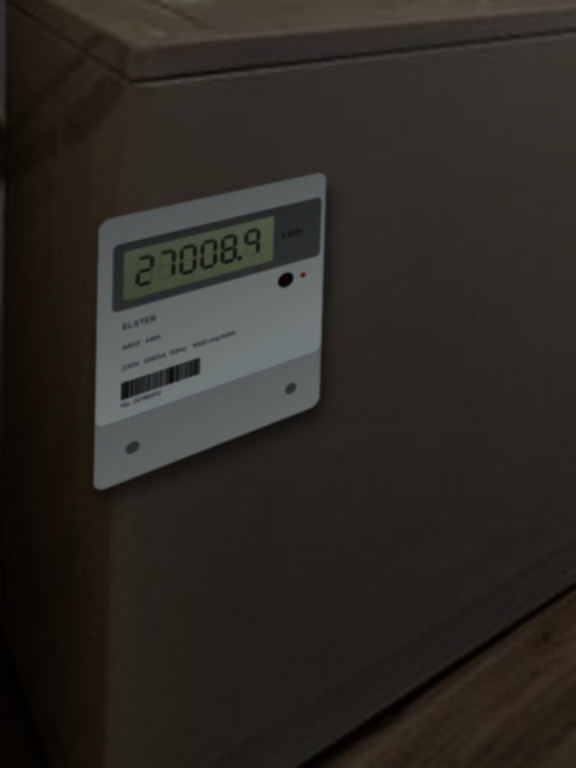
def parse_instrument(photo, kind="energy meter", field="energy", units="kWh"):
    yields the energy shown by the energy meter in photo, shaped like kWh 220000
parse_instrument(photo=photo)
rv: kWh 27008.9
